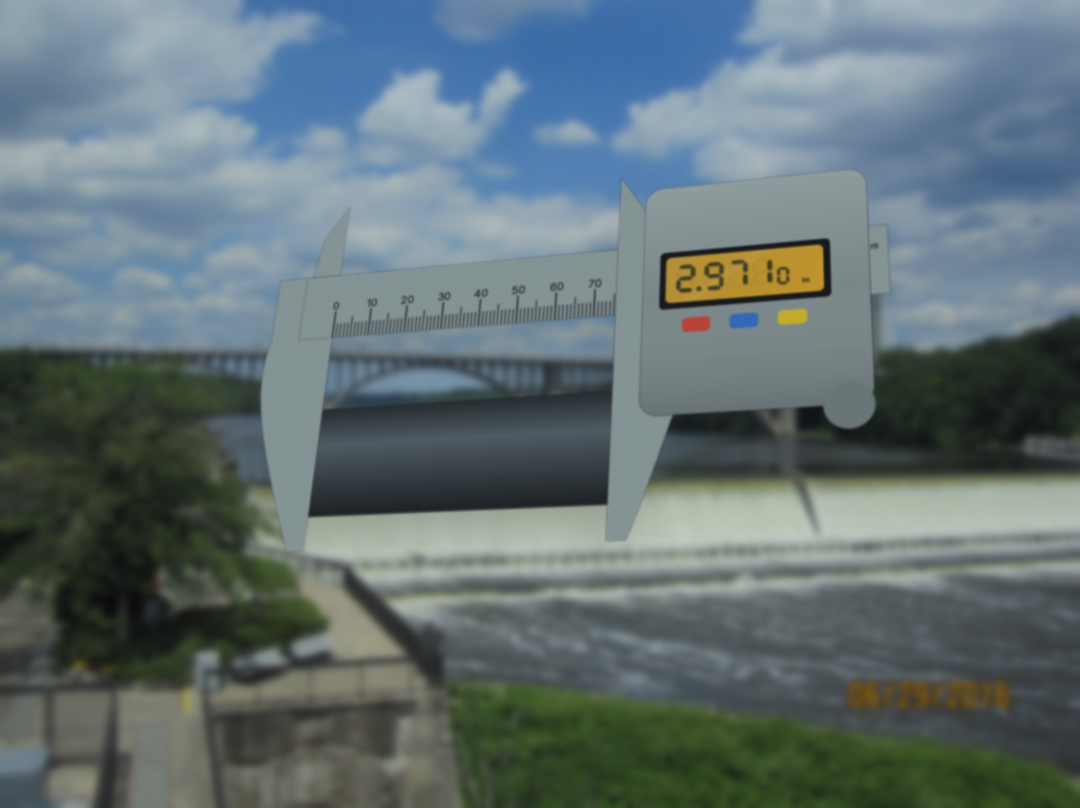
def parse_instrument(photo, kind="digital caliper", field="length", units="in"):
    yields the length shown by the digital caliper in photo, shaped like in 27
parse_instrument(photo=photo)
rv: in 2.9710
